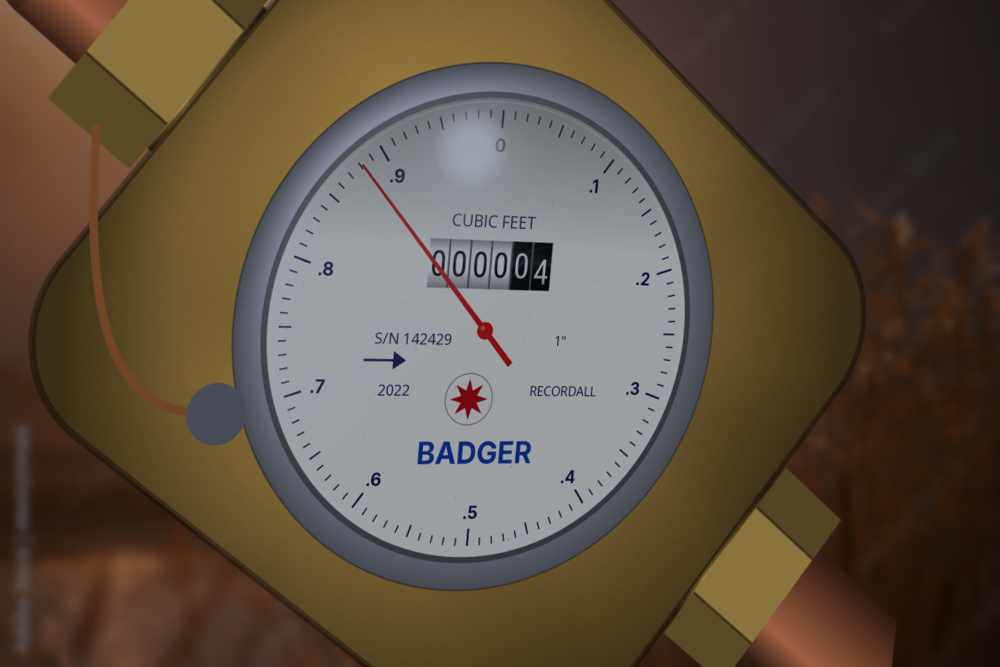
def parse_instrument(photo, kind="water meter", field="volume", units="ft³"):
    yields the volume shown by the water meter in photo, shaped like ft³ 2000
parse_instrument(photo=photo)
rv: ft³ 3.88
